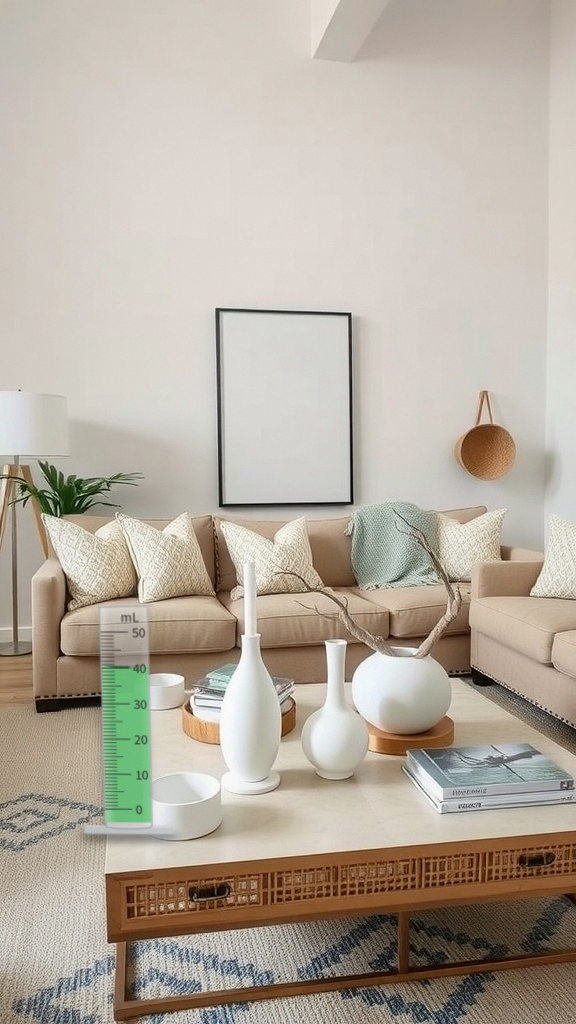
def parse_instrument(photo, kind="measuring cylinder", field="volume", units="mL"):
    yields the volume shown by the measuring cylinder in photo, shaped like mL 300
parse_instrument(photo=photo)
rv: mL 40
